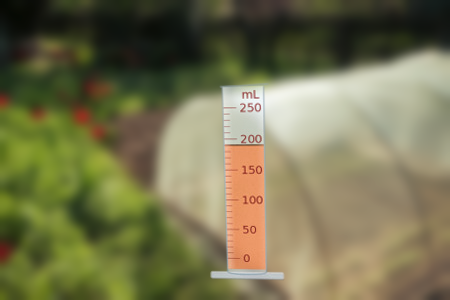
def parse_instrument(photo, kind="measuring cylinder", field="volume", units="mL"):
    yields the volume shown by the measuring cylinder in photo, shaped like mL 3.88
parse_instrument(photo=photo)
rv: mL 190
